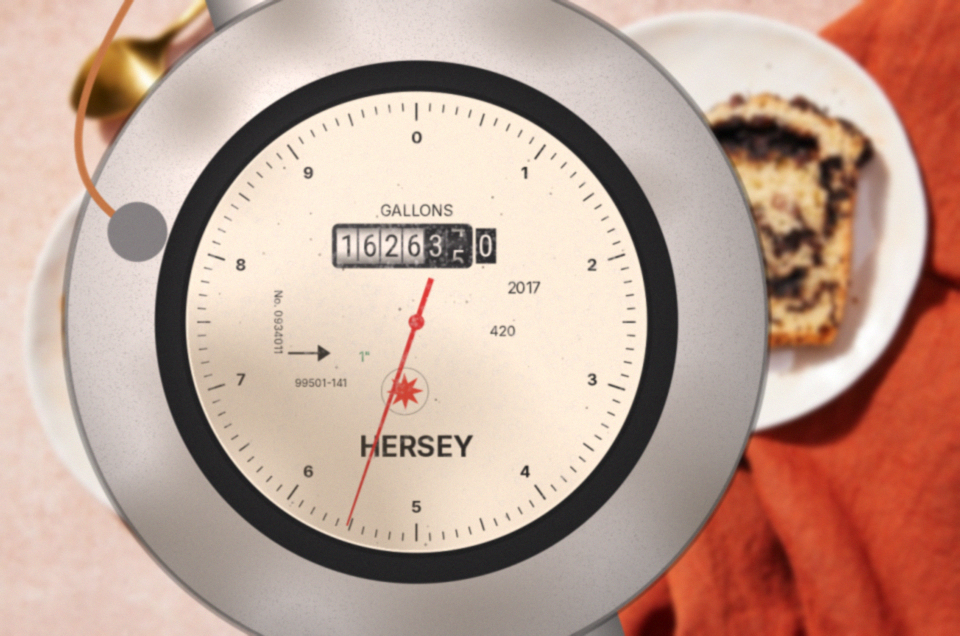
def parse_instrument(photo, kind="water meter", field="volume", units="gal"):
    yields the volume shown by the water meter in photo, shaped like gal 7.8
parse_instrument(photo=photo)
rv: gal 1626345.5
